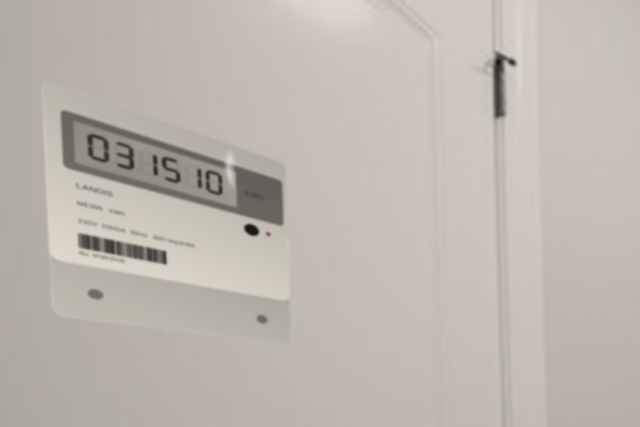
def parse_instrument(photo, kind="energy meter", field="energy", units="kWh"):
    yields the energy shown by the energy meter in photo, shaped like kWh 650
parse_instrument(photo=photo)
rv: kWh 31510
